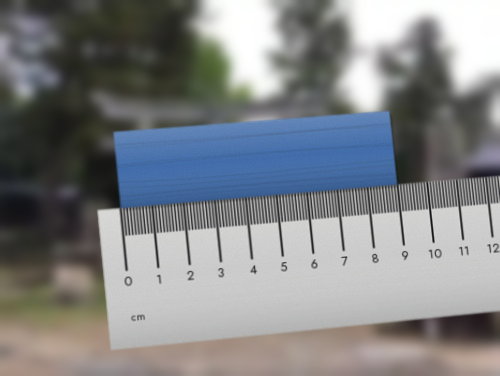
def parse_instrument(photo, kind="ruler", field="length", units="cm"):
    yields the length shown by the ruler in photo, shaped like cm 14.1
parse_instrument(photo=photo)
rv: cm 9
